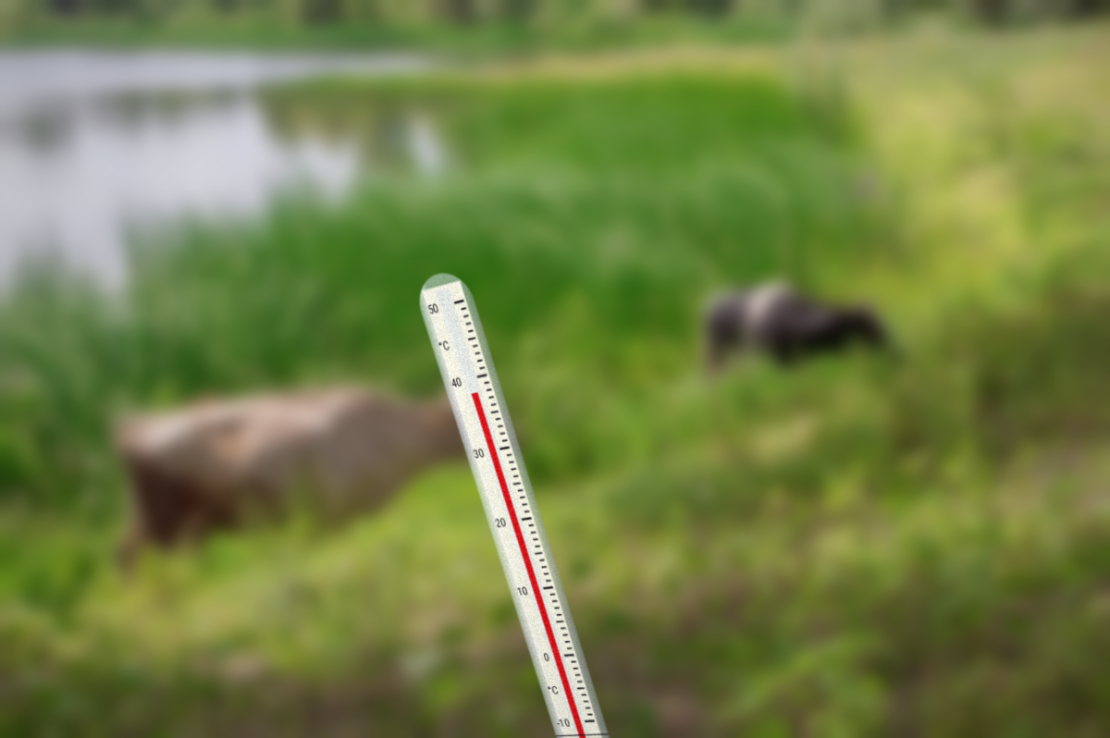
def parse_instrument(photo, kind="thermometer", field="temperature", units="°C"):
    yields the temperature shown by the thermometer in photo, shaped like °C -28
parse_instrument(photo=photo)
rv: °C 38
